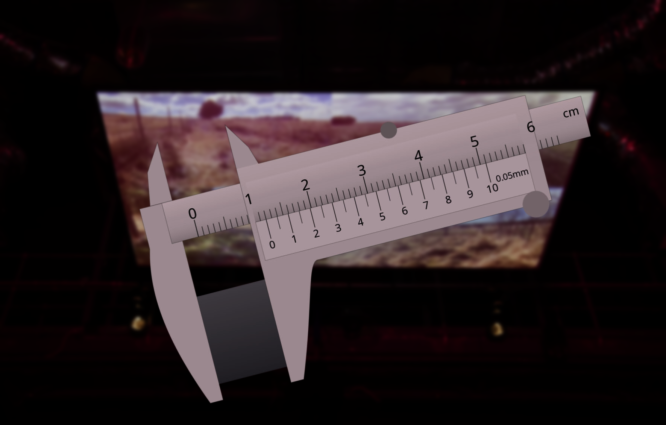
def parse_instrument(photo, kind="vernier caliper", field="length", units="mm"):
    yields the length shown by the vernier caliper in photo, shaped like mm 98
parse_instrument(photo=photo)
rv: mm 12.0
